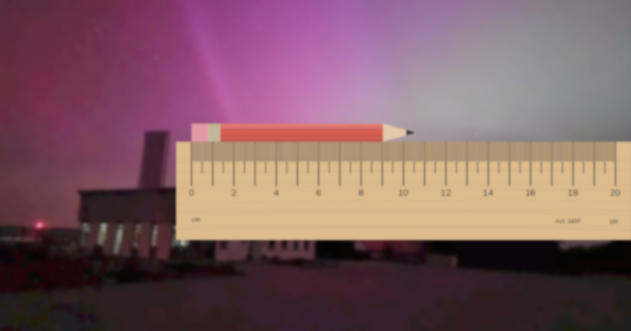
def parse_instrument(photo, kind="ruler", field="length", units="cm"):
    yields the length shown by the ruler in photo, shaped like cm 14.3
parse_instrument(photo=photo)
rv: cm 10.5
